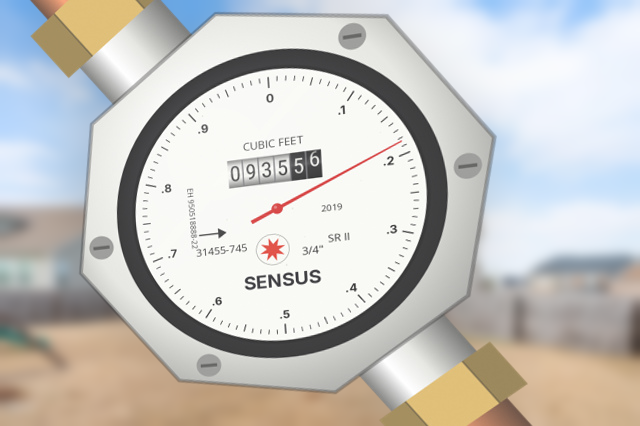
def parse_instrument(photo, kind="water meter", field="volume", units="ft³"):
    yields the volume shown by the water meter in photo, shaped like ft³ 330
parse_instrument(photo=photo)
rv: ft³ 93556.18
